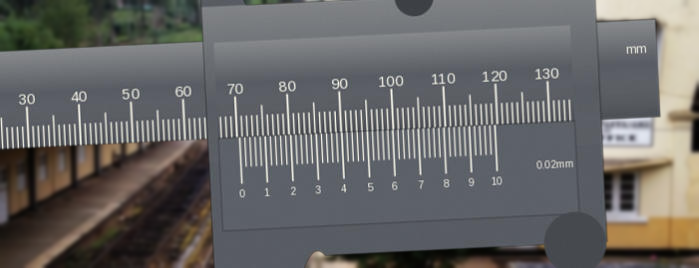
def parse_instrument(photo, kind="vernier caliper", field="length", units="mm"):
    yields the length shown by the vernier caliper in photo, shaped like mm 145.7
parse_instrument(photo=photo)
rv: mm 70.5
